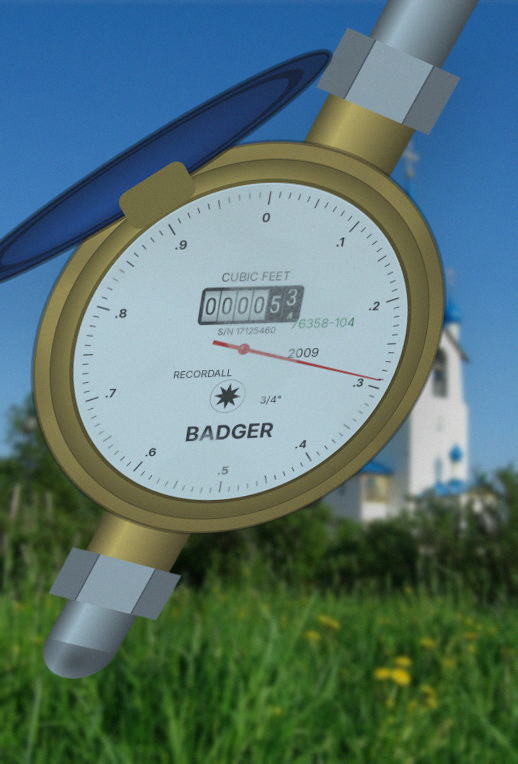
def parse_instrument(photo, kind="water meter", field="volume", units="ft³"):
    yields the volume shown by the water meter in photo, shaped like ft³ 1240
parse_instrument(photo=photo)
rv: ft³ 53.29
